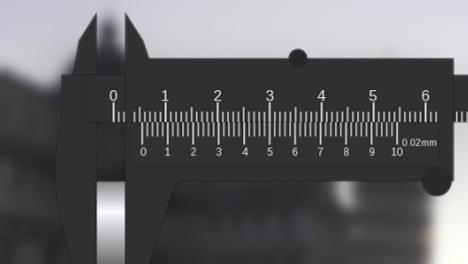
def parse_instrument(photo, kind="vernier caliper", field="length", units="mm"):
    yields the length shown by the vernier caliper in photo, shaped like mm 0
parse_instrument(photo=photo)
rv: mm 5.5
